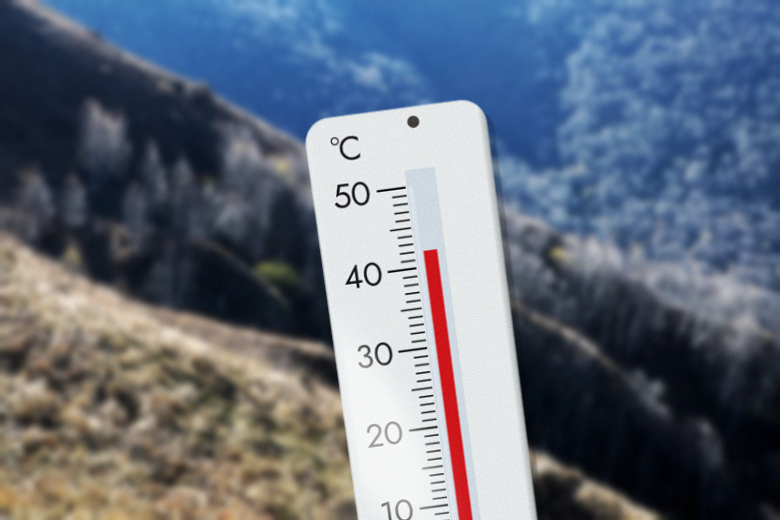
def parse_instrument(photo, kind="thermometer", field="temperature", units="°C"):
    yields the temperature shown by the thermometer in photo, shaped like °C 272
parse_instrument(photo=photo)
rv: °C 42
